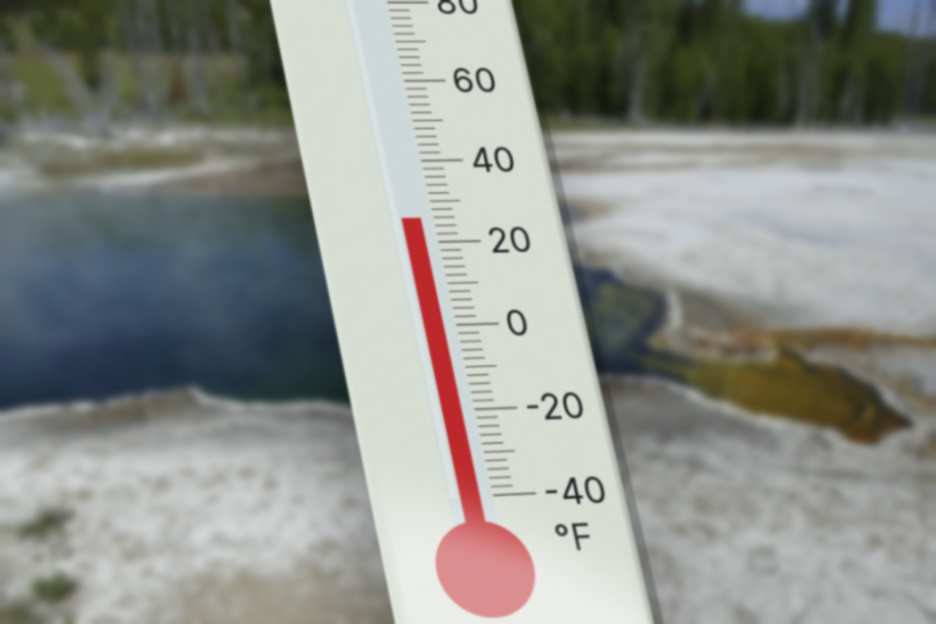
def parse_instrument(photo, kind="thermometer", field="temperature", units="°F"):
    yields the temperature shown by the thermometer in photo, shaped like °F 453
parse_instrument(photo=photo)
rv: °F 26
